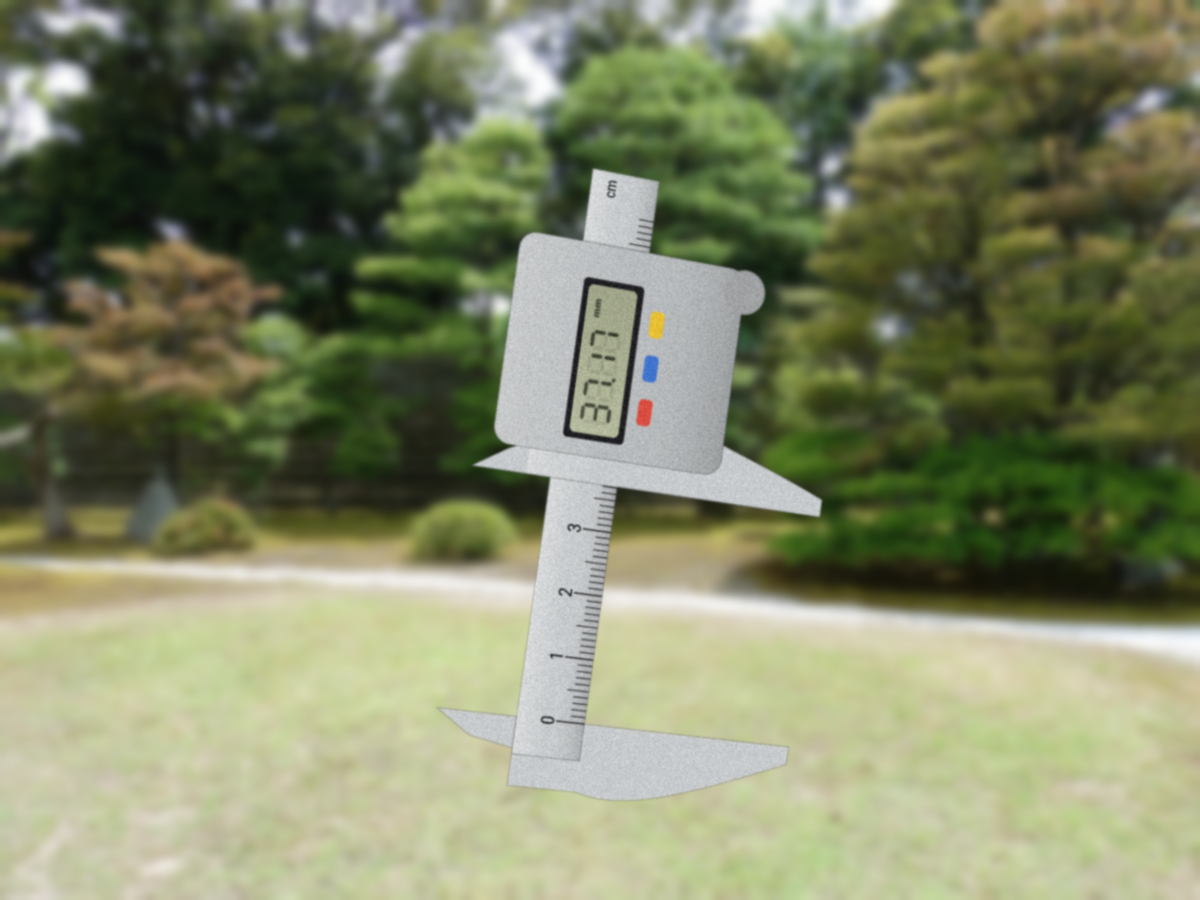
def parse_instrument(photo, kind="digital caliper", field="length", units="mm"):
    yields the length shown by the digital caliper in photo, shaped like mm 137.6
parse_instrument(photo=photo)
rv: mm 37.17
